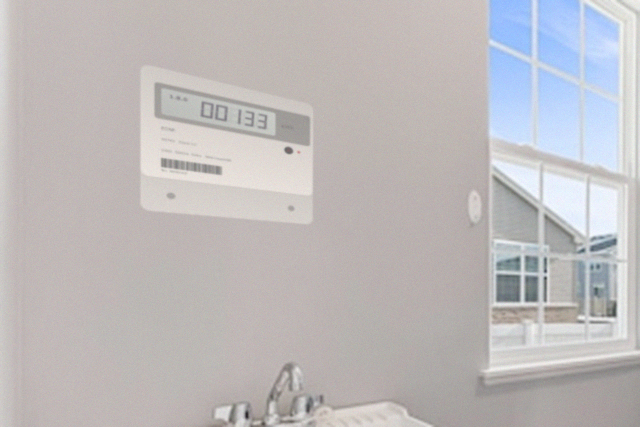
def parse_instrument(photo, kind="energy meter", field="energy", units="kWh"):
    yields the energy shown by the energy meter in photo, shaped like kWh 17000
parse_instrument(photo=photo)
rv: kWh 133
